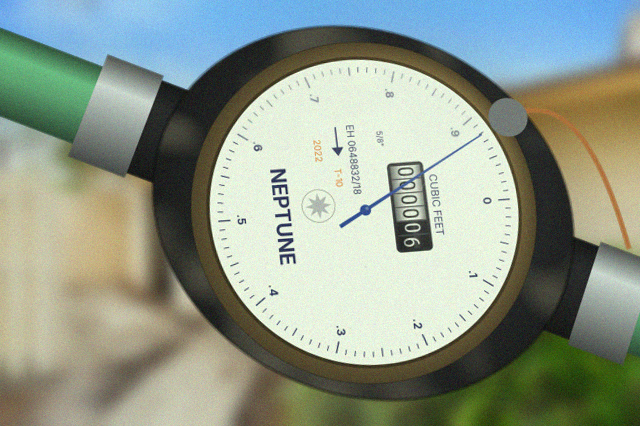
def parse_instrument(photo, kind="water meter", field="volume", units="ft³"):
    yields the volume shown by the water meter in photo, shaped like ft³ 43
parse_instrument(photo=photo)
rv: ft³ 5.92
